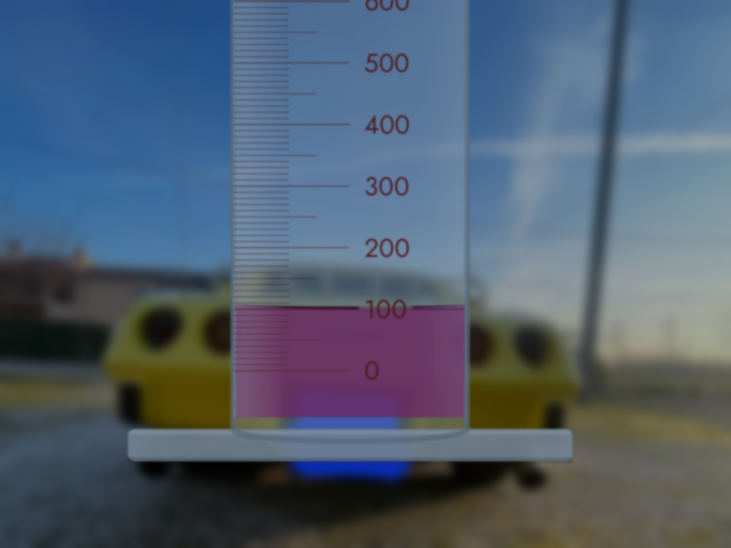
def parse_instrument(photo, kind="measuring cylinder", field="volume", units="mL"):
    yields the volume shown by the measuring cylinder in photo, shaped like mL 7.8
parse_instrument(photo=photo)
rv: mL 100
